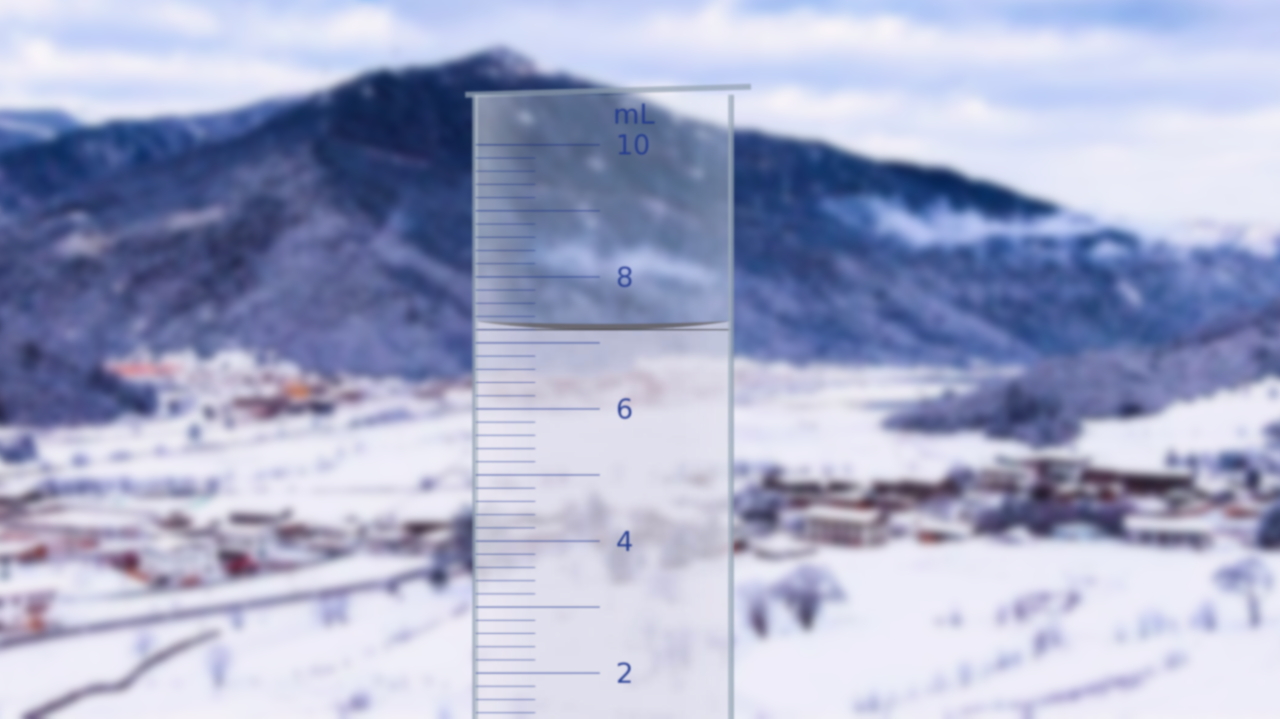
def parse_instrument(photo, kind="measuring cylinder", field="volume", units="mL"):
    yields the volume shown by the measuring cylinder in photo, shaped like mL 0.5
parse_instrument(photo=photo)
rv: mL 7.2
